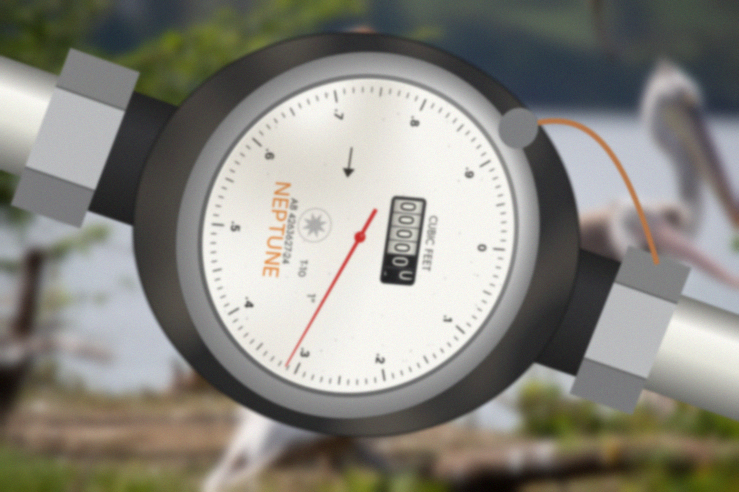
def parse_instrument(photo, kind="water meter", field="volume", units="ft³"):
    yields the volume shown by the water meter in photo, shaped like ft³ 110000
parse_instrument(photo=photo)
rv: ft³ 0.31
